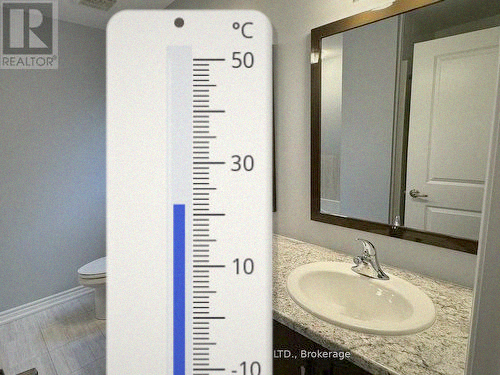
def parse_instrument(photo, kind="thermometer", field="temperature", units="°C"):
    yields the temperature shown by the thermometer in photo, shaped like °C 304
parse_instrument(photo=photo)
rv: °C 22
